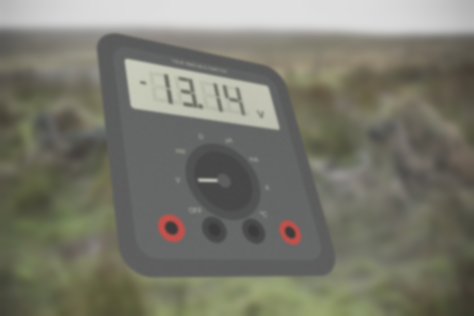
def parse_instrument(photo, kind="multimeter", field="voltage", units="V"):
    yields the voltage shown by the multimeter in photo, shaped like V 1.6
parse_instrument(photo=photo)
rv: V -13.14
